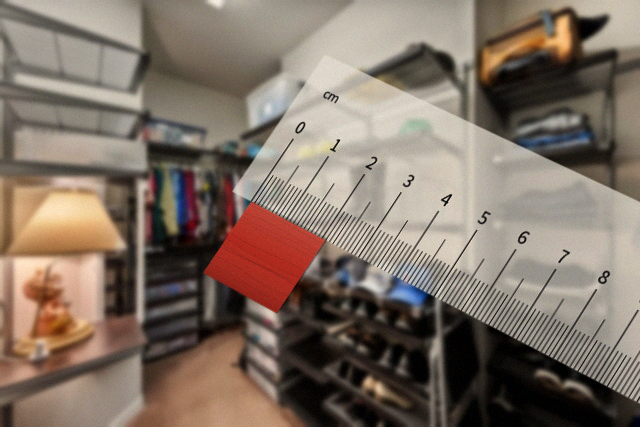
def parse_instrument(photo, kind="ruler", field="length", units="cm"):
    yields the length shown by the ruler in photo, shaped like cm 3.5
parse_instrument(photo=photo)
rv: cm 2.1
